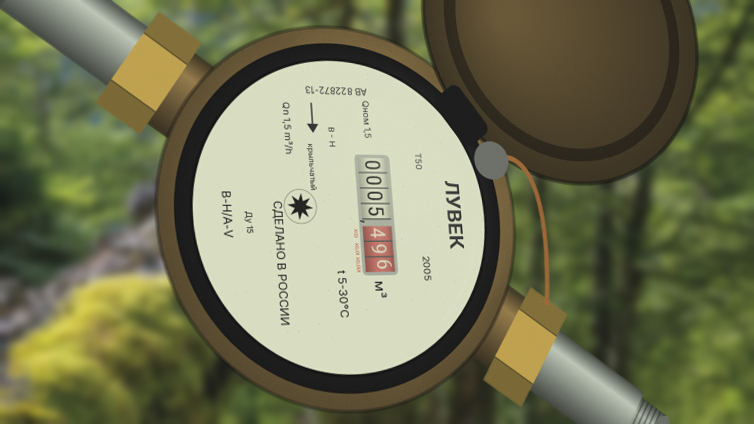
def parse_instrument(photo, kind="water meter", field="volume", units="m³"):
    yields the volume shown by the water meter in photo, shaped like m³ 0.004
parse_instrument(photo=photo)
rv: m³ 5.496
